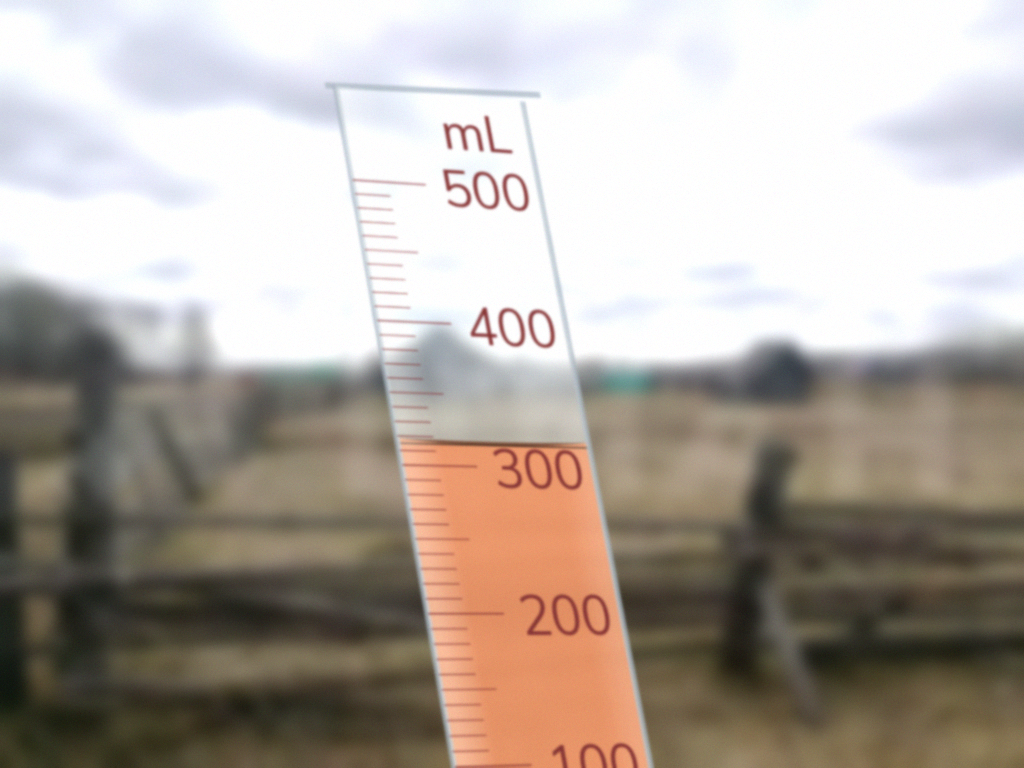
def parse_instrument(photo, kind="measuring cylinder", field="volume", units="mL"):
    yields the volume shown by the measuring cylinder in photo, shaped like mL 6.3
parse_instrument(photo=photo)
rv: mL 315
